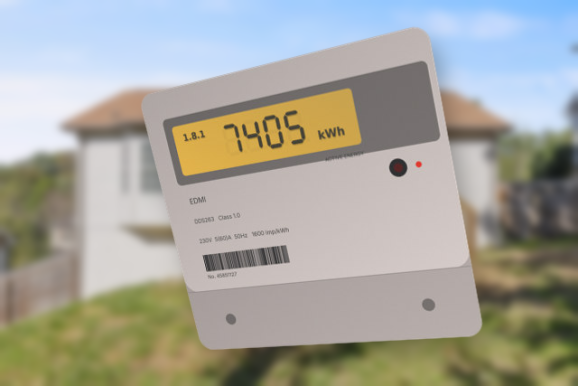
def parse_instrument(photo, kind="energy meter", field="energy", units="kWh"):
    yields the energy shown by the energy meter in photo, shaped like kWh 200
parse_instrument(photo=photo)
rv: kWh 7405
